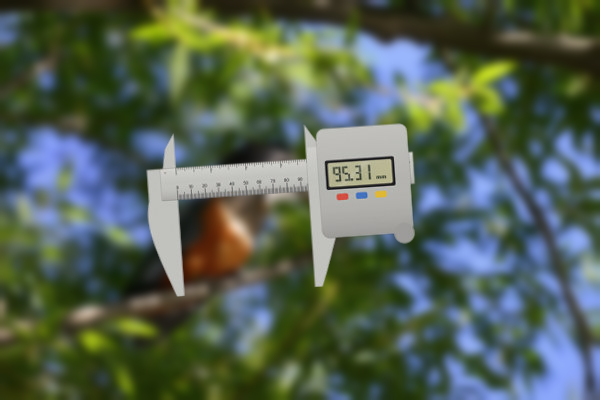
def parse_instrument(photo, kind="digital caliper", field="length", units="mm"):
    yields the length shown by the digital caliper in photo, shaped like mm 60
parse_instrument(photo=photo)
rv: mm 95.31
